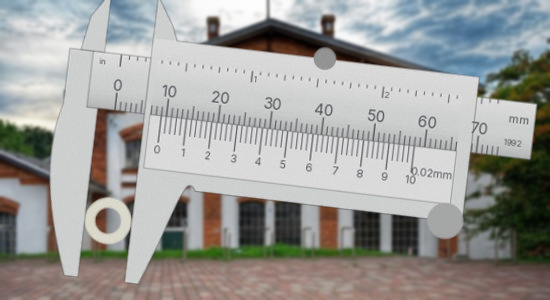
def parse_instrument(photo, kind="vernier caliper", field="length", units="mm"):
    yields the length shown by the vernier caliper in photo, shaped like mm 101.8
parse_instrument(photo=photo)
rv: mm 9.0
